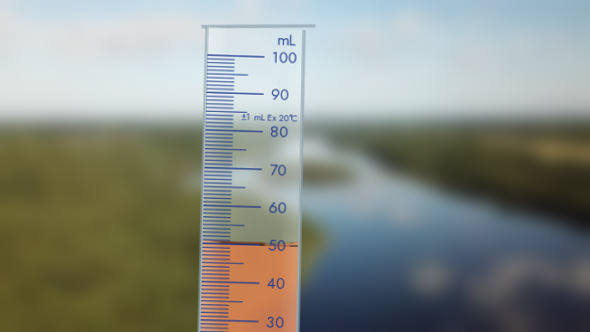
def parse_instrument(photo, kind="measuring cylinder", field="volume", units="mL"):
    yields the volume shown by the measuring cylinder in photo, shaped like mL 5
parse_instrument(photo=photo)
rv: mL 50
